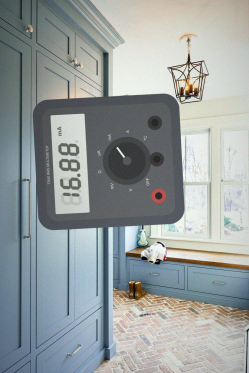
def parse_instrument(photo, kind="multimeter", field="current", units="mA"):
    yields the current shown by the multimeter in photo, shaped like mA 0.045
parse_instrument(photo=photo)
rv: mA 16.88
